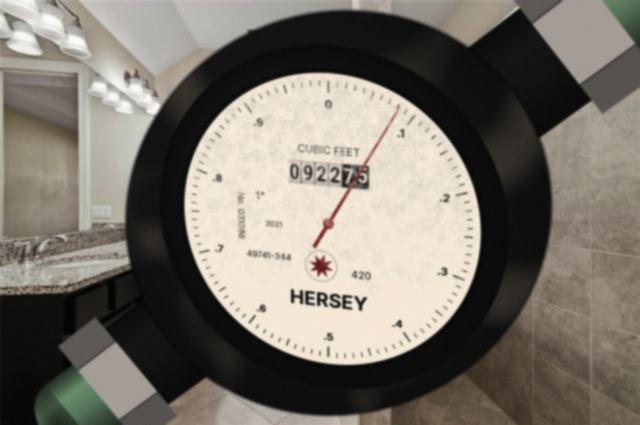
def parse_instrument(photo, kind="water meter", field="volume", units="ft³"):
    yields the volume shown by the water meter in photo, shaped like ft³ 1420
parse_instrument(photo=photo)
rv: ft³ 92275.08
